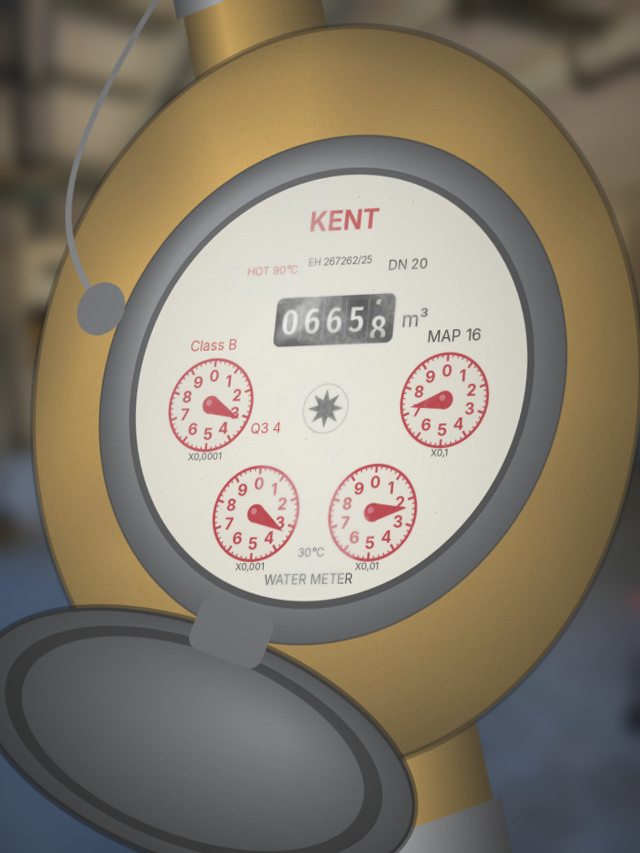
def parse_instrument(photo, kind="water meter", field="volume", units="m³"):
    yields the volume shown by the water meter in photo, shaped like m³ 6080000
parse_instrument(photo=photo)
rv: m³ 6657.7233
